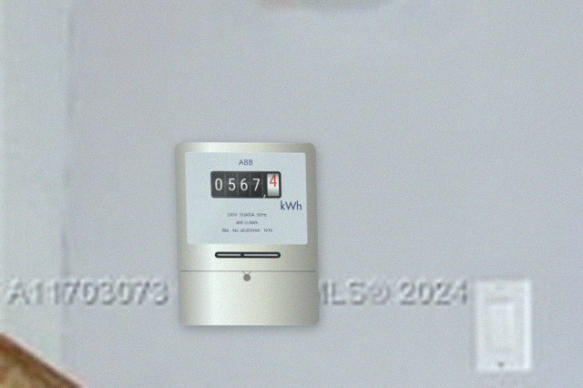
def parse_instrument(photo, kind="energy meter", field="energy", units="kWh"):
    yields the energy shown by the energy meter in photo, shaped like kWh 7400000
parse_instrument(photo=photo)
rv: kWh 567.4
